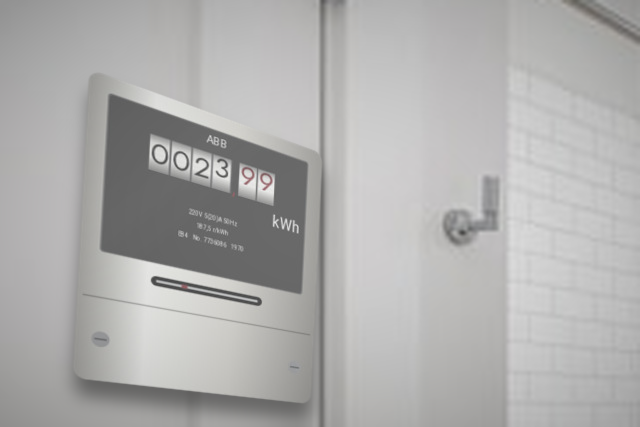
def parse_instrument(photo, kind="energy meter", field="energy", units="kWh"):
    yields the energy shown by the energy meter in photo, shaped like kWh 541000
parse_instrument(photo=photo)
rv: kWh 23.99
